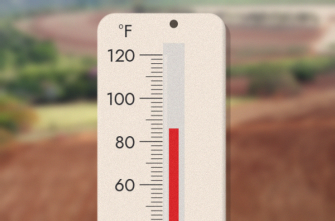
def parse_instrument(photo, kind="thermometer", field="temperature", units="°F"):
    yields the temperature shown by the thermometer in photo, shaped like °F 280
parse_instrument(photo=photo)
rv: °F 86
